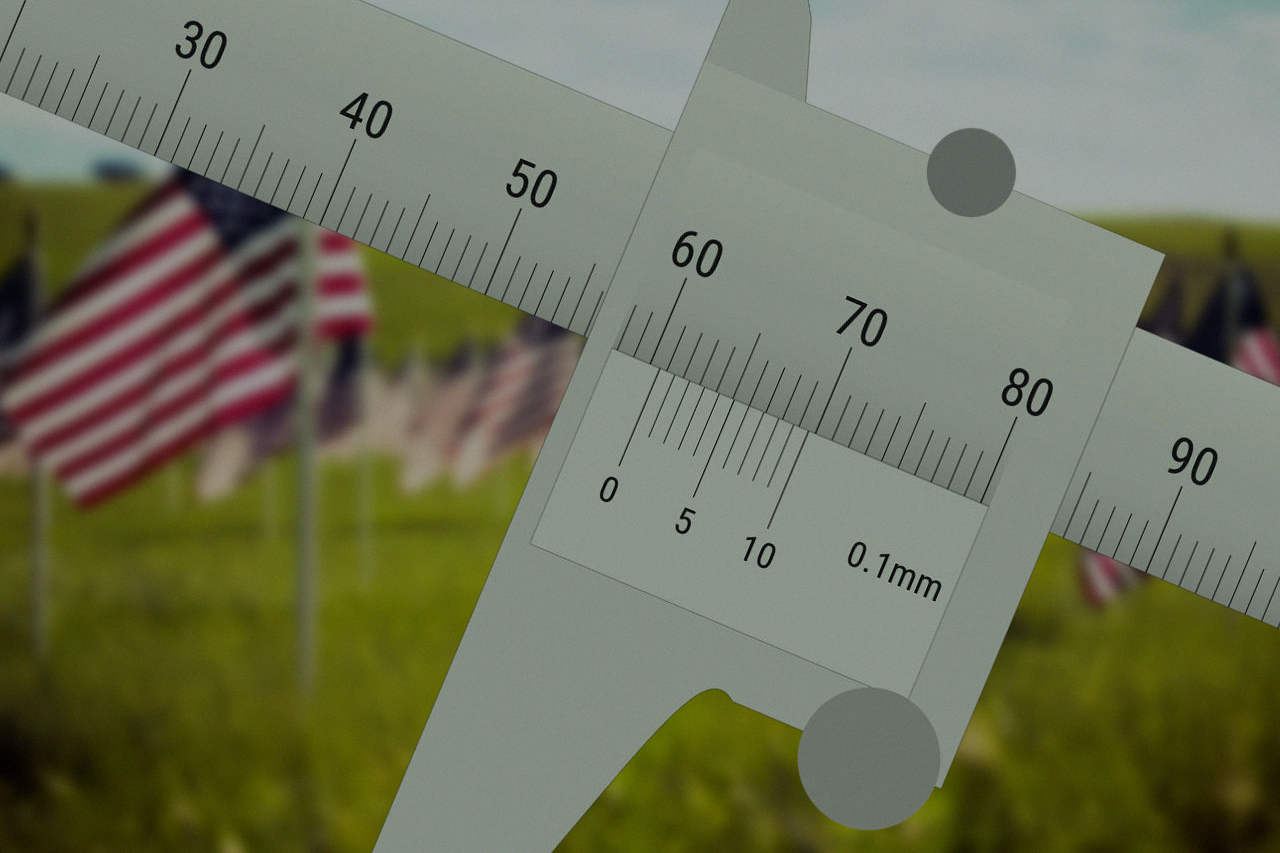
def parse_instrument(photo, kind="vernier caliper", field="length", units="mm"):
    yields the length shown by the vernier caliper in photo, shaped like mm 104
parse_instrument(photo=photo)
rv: mm 60.6
